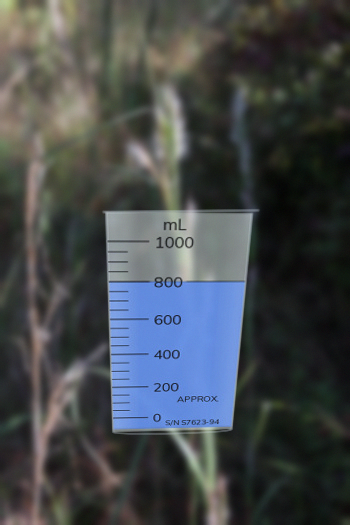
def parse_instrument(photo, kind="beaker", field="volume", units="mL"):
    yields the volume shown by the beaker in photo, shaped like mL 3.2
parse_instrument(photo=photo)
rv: mL 800
